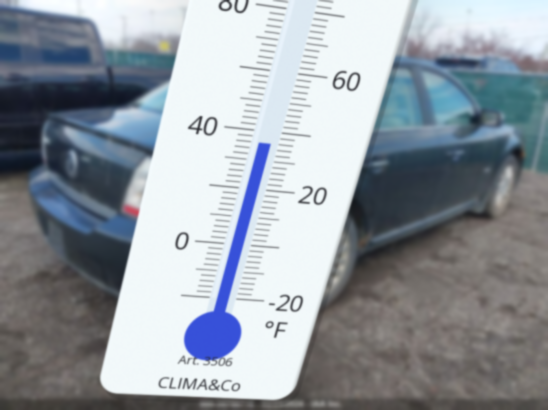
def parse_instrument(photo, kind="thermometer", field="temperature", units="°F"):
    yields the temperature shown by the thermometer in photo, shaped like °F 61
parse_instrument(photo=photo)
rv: °F 36
